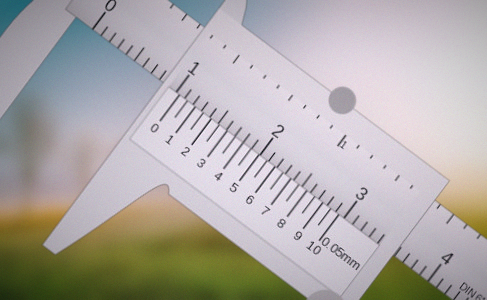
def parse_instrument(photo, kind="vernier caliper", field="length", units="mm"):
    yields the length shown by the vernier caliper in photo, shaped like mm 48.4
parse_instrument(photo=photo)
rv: mm 10.4
